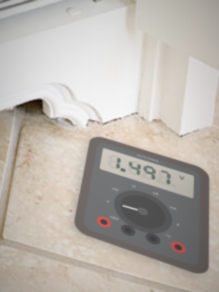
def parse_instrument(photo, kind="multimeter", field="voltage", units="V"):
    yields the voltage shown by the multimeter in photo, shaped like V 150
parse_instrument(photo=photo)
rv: V 1.497
